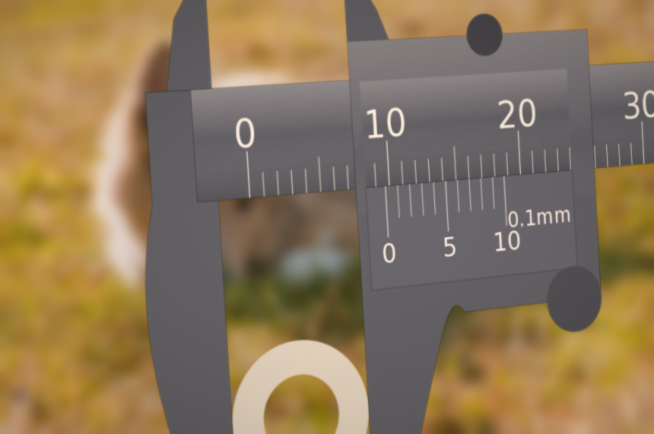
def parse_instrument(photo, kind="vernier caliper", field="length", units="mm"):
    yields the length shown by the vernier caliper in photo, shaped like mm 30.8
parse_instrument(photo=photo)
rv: mm 9.7
